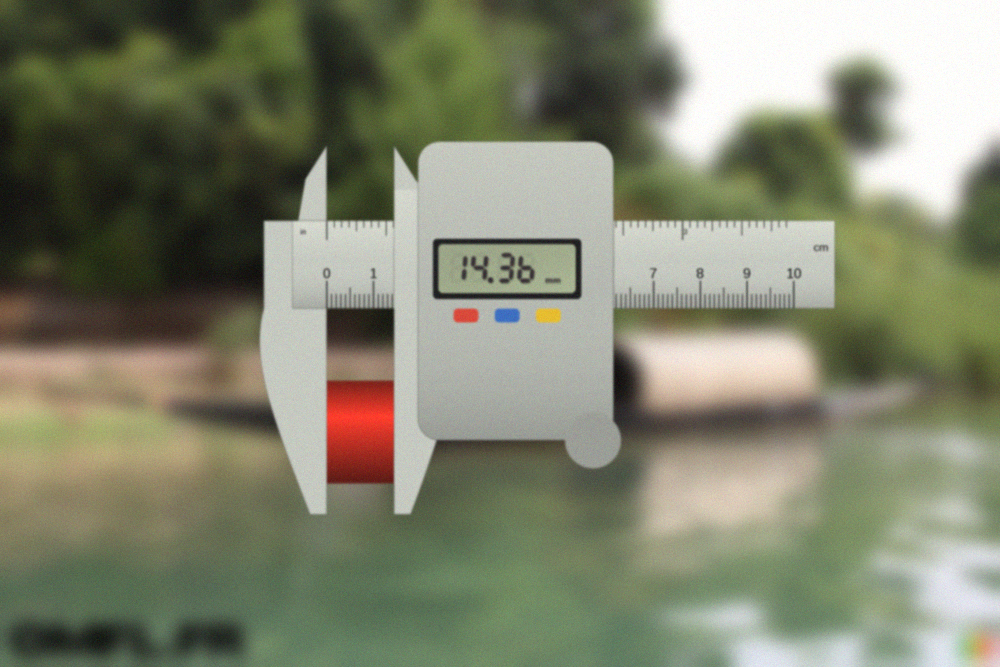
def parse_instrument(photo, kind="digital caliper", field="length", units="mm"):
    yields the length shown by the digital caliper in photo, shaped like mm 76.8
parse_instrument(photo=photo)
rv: mm 14.36
